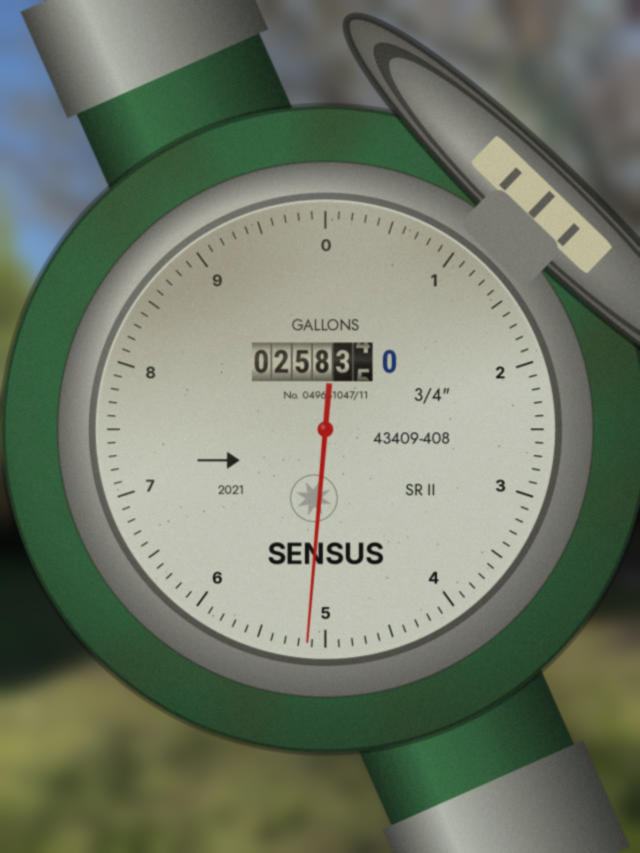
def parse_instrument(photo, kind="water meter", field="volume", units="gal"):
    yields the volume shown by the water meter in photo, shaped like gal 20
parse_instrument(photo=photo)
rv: gal 258345.1
